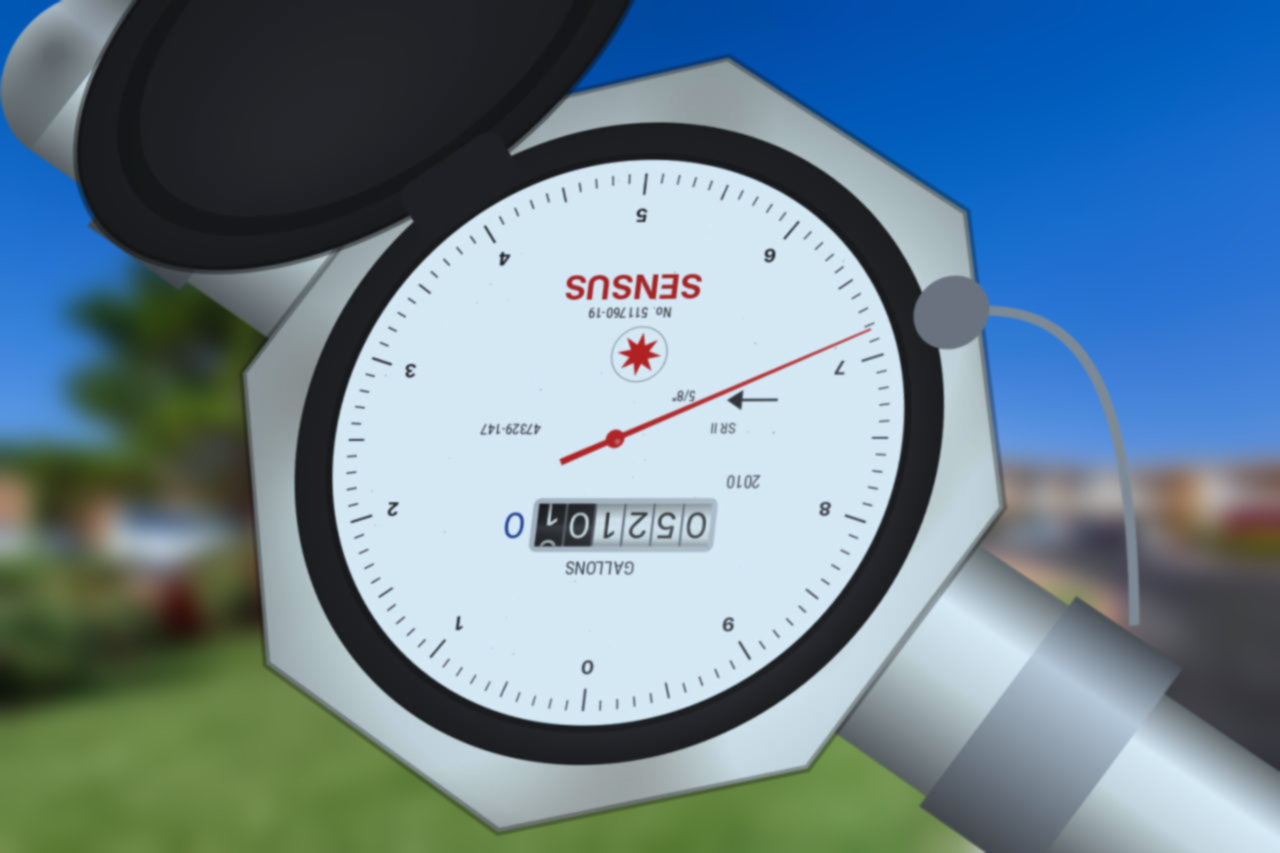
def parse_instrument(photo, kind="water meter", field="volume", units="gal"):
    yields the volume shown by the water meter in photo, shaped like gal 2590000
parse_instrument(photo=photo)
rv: gal 521006.8
